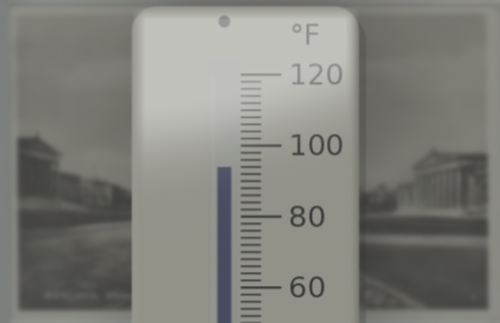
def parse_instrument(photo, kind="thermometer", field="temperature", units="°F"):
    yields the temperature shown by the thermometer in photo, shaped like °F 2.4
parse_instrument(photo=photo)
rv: °F 94
